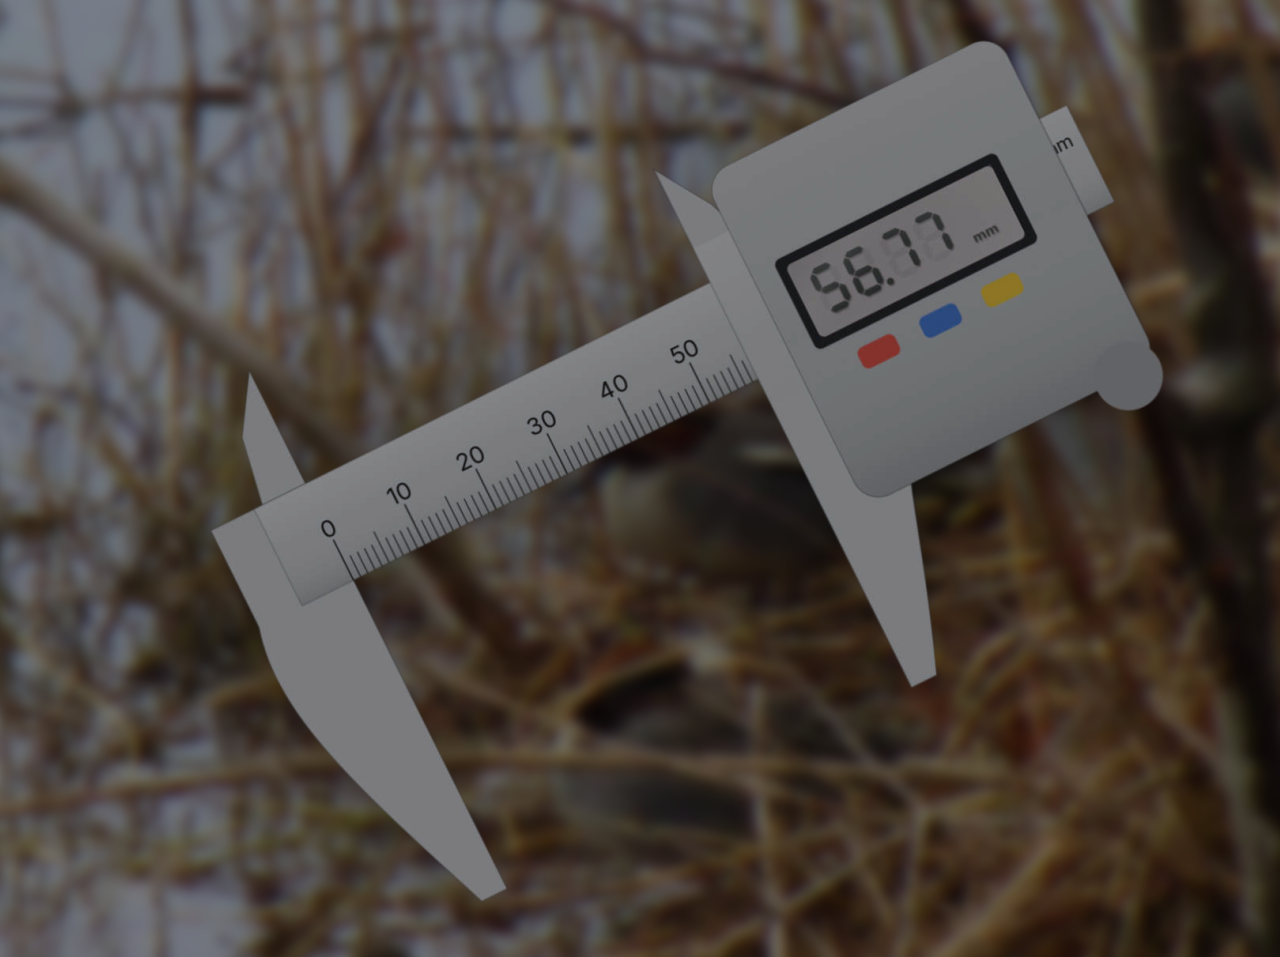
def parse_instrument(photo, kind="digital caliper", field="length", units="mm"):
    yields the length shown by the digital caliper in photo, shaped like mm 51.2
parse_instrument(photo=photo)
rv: mm 56.77
